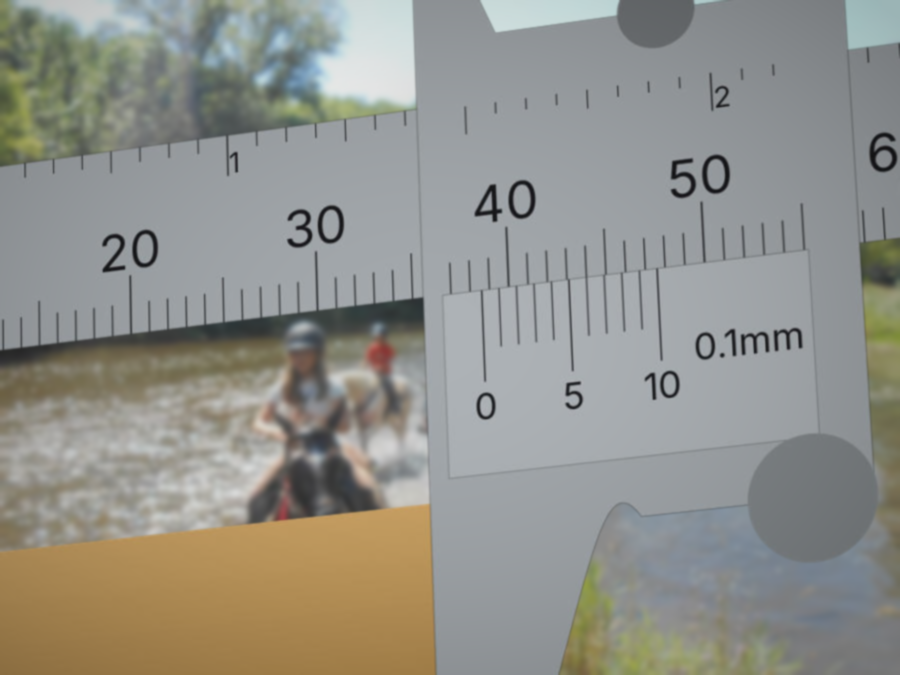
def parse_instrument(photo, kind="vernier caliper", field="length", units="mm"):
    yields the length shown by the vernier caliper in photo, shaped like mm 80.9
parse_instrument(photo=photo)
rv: mm 38.6
